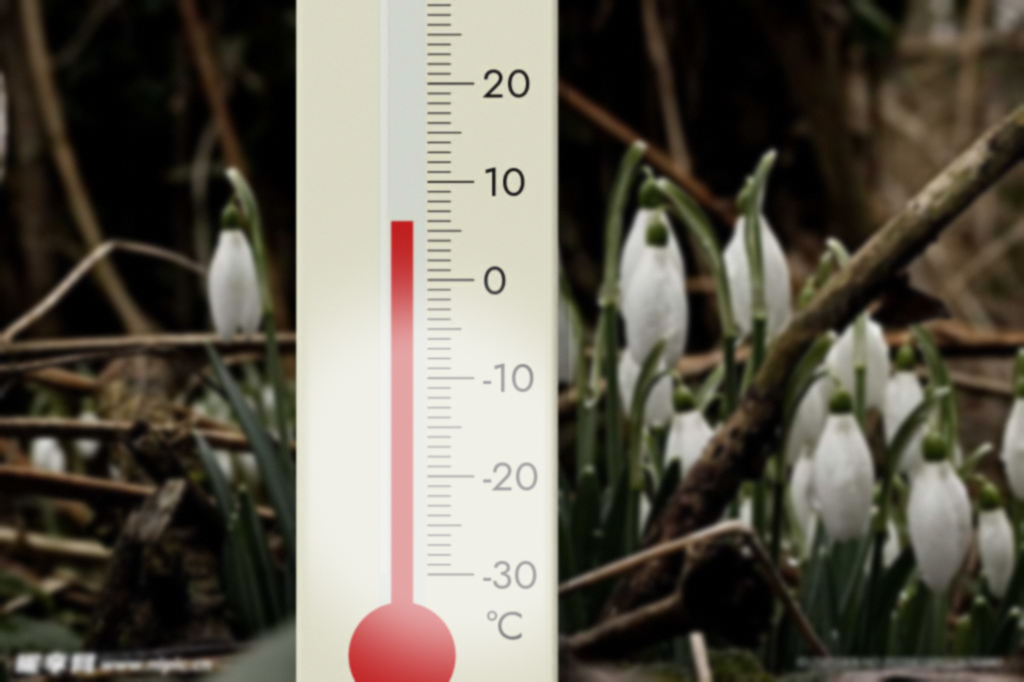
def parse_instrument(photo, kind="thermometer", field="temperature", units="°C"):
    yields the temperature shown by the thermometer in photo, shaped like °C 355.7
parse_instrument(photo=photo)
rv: °C 6
